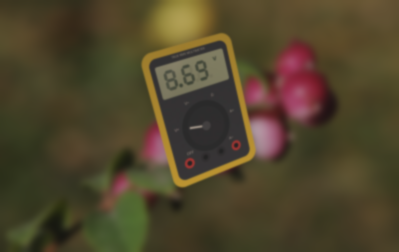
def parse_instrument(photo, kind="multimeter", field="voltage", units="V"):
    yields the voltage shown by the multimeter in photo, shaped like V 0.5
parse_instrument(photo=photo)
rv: V 8.69
